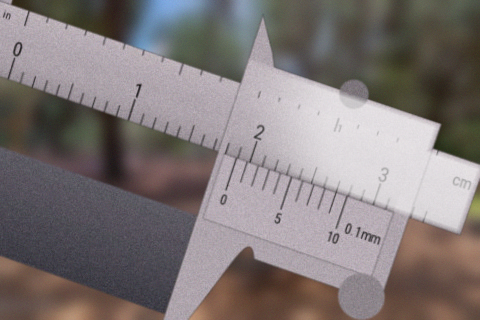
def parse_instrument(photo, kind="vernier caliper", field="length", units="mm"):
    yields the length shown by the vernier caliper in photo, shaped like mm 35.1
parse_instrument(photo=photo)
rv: mm 18.9
